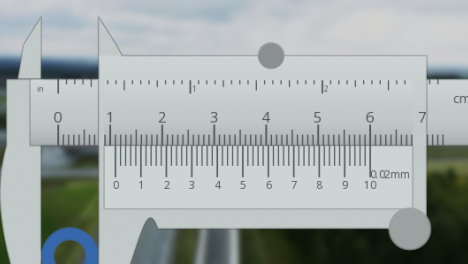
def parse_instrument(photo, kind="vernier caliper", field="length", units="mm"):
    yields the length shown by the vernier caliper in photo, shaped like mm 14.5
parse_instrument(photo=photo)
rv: mm 11.0
